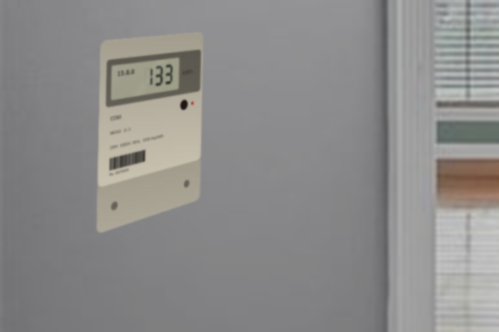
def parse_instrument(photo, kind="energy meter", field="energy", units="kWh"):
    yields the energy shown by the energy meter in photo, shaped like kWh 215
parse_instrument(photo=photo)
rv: kWh 133
